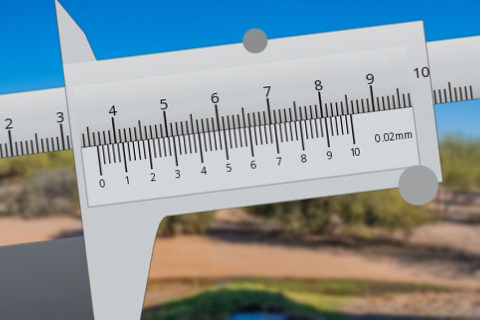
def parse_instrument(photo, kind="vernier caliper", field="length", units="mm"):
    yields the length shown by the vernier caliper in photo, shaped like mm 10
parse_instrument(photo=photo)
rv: mm 36.5
